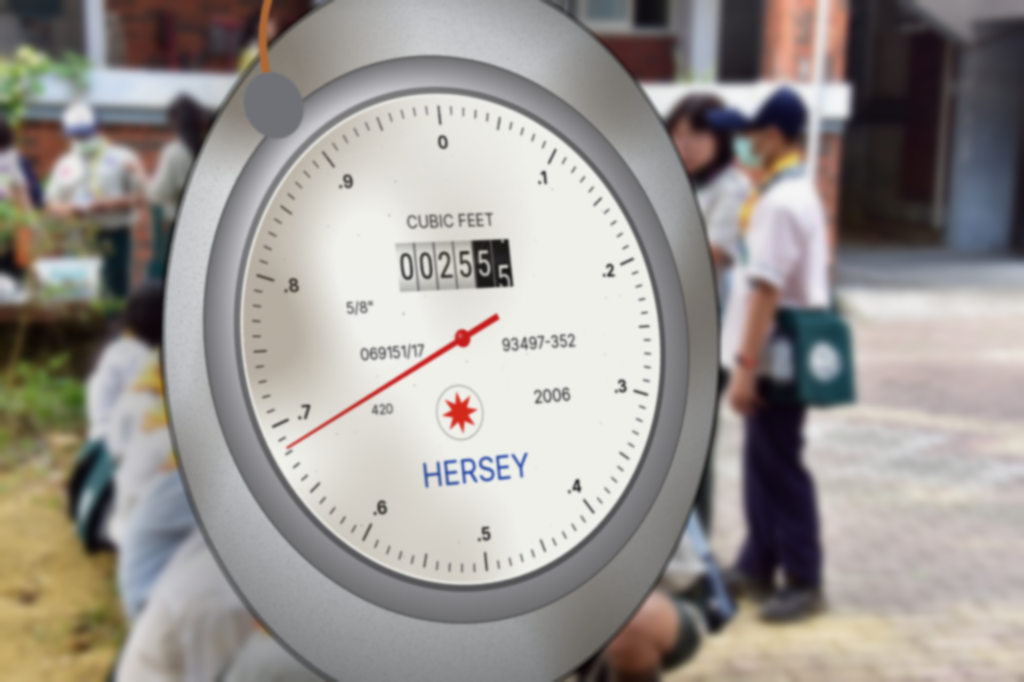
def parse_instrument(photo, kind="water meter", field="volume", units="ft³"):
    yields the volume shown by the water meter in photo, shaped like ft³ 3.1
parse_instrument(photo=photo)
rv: ft³ 2554.68
